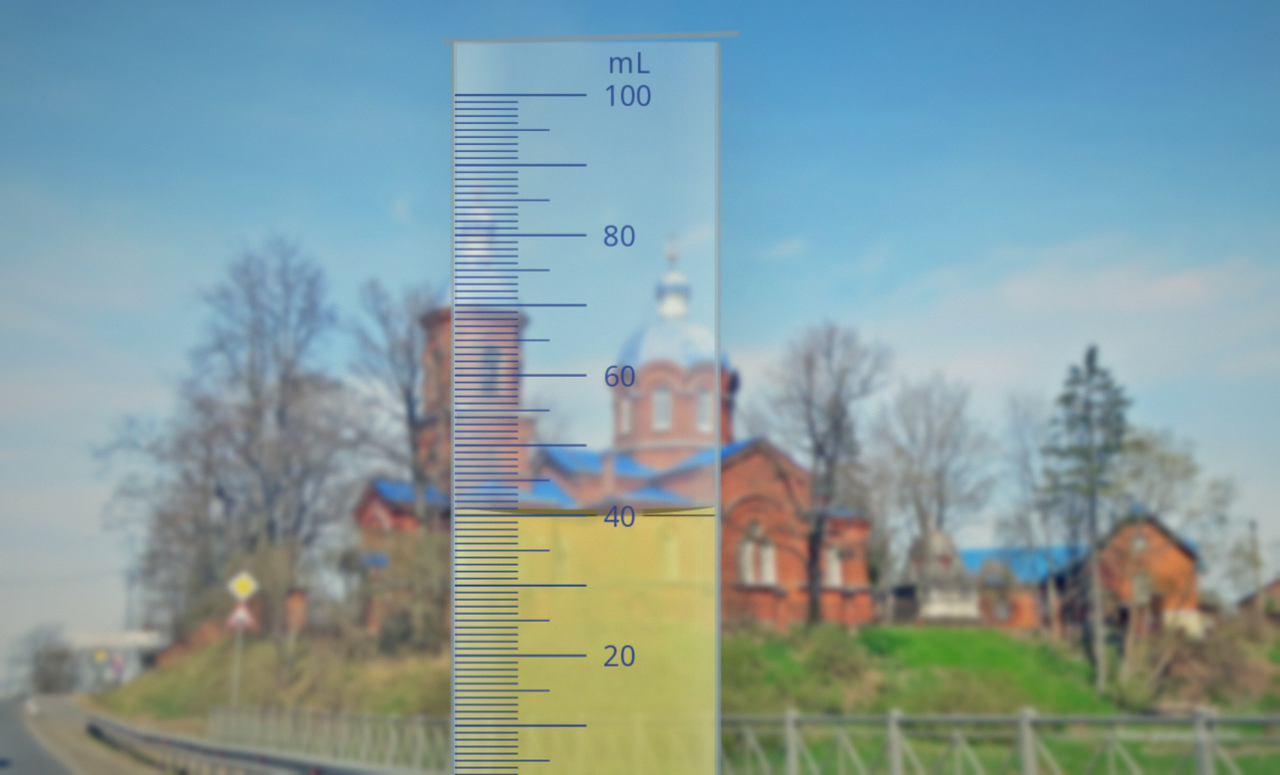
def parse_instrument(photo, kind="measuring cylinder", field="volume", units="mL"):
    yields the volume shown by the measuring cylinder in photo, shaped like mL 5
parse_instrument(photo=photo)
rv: mL 40
